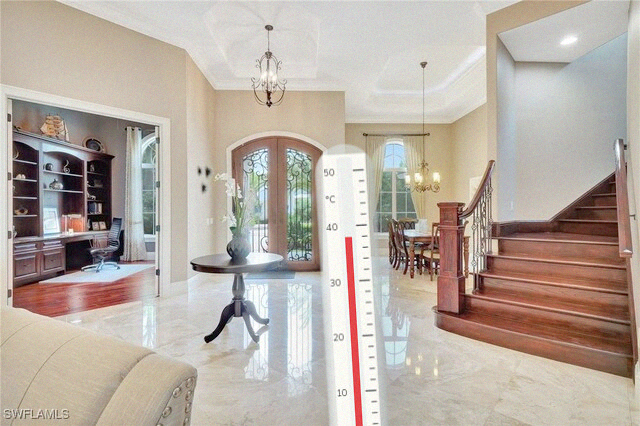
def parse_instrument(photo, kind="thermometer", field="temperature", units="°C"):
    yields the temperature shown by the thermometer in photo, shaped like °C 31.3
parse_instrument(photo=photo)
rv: °C 38
